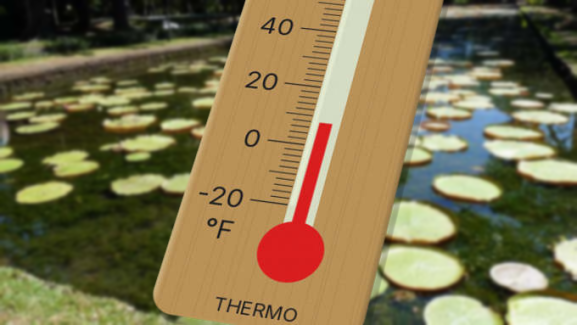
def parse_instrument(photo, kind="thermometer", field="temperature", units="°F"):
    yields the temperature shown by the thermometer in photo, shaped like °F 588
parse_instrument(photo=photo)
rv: °F 8
